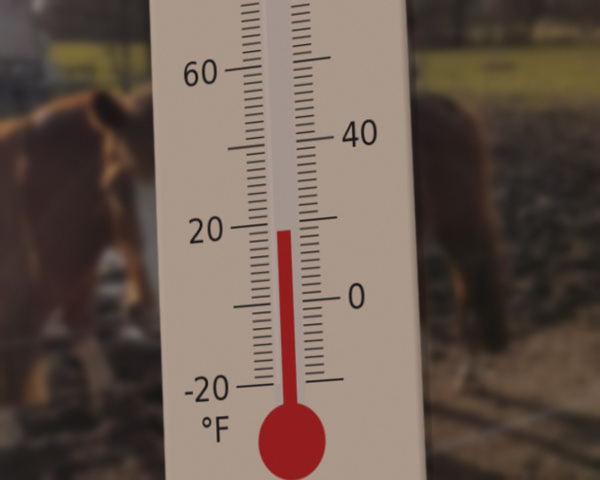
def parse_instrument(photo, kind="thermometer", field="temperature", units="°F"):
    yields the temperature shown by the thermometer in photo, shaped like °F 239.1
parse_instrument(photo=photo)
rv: °F 18
